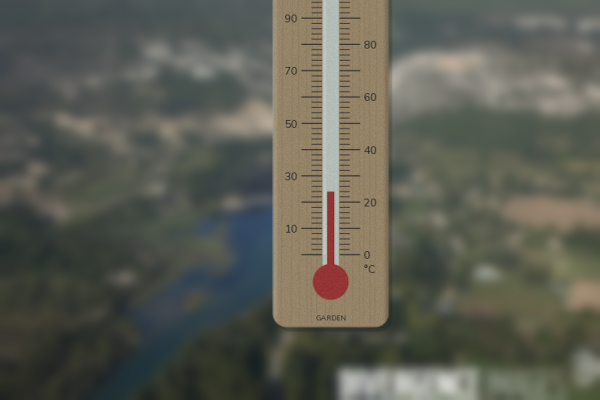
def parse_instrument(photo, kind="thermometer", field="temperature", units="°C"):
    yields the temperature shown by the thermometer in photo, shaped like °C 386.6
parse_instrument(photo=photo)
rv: °C 24
